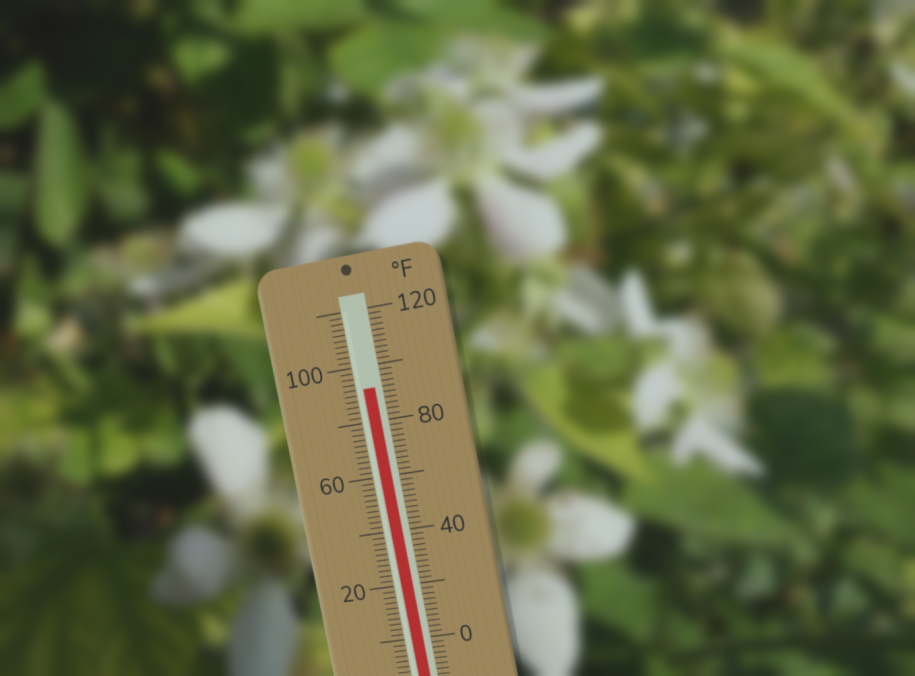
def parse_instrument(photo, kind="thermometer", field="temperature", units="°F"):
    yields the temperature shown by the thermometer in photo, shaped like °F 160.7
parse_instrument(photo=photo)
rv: °F 92
